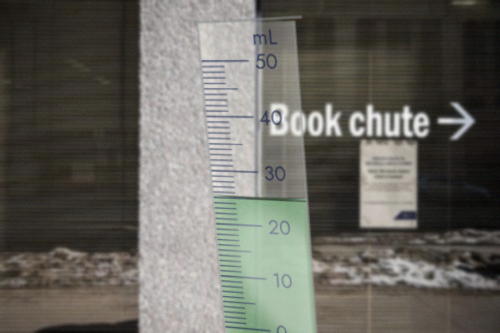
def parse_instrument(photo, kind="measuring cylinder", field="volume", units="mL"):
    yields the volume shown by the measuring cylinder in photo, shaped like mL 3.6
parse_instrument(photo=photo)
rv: mL 25
